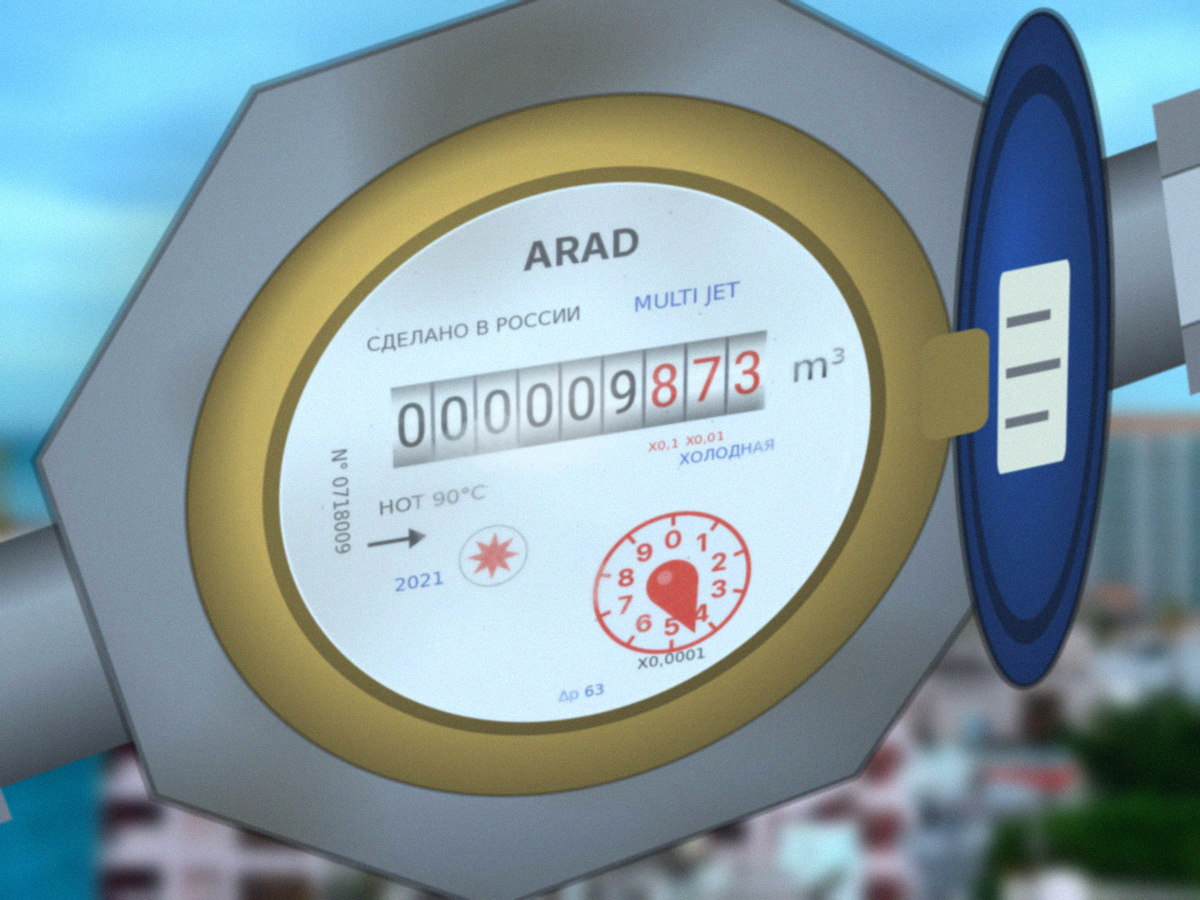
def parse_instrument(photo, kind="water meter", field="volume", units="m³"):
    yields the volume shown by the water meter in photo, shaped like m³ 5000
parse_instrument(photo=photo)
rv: m³ 9.8734
